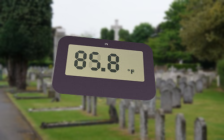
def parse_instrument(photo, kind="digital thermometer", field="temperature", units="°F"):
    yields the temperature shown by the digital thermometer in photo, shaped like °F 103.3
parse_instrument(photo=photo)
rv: °F 85.8
